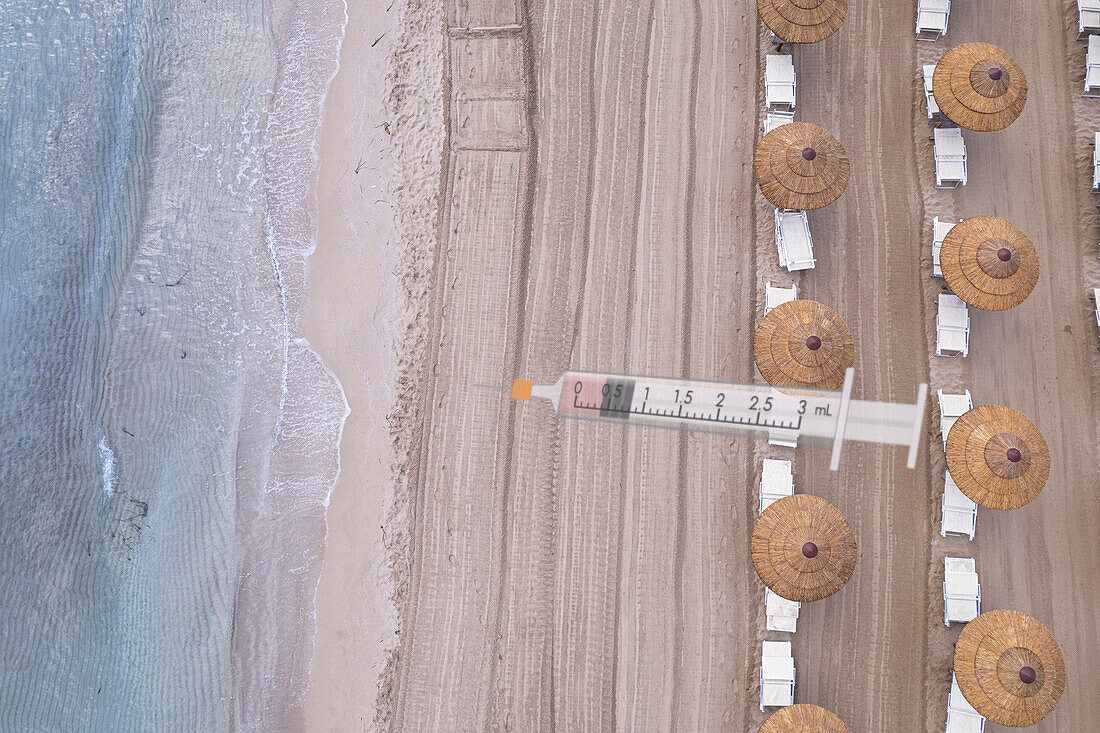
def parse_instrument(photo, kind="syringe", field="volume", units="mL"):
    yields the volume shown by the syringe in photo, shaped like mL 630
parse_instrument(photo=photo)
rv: mL 0.4
